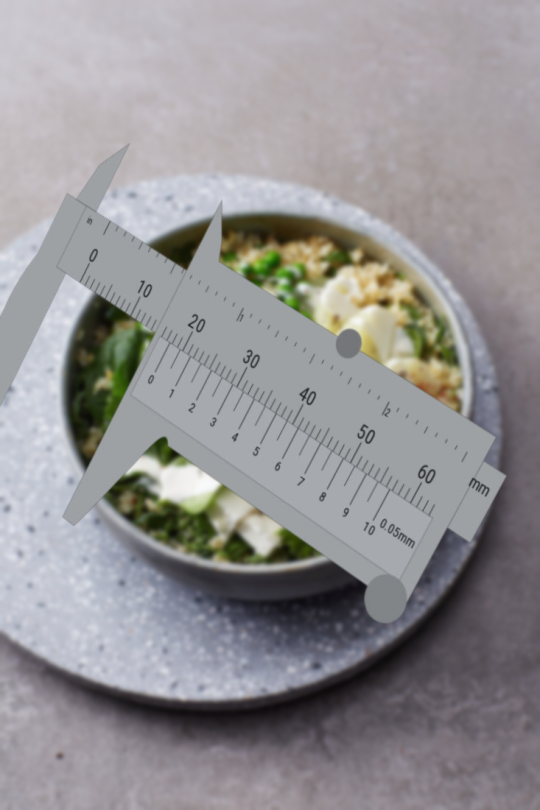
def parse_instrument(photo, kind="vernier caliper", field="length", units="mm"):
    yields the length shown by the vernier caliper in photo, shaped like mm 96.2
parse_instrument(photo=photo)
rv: mm 17.6
